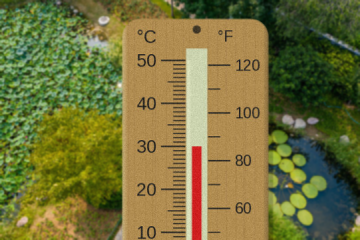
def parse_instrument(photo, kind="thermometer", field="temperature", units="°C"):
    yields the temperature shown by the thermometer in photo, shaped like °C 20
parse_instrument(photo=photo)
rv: °C 30
